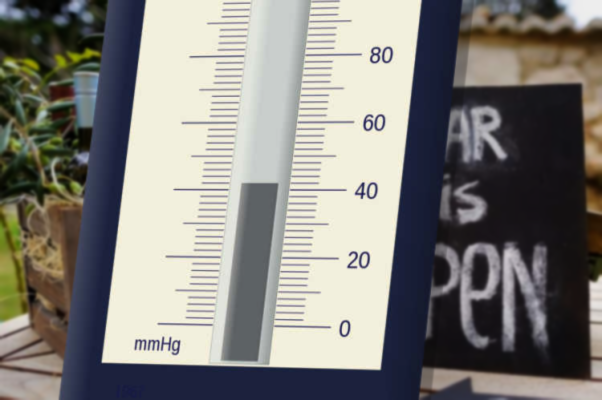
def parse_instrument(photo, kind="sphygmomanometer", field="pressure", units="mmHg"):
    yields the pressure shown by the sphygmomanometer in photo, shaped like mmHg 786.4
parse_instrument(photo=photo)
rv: mmHg 42
